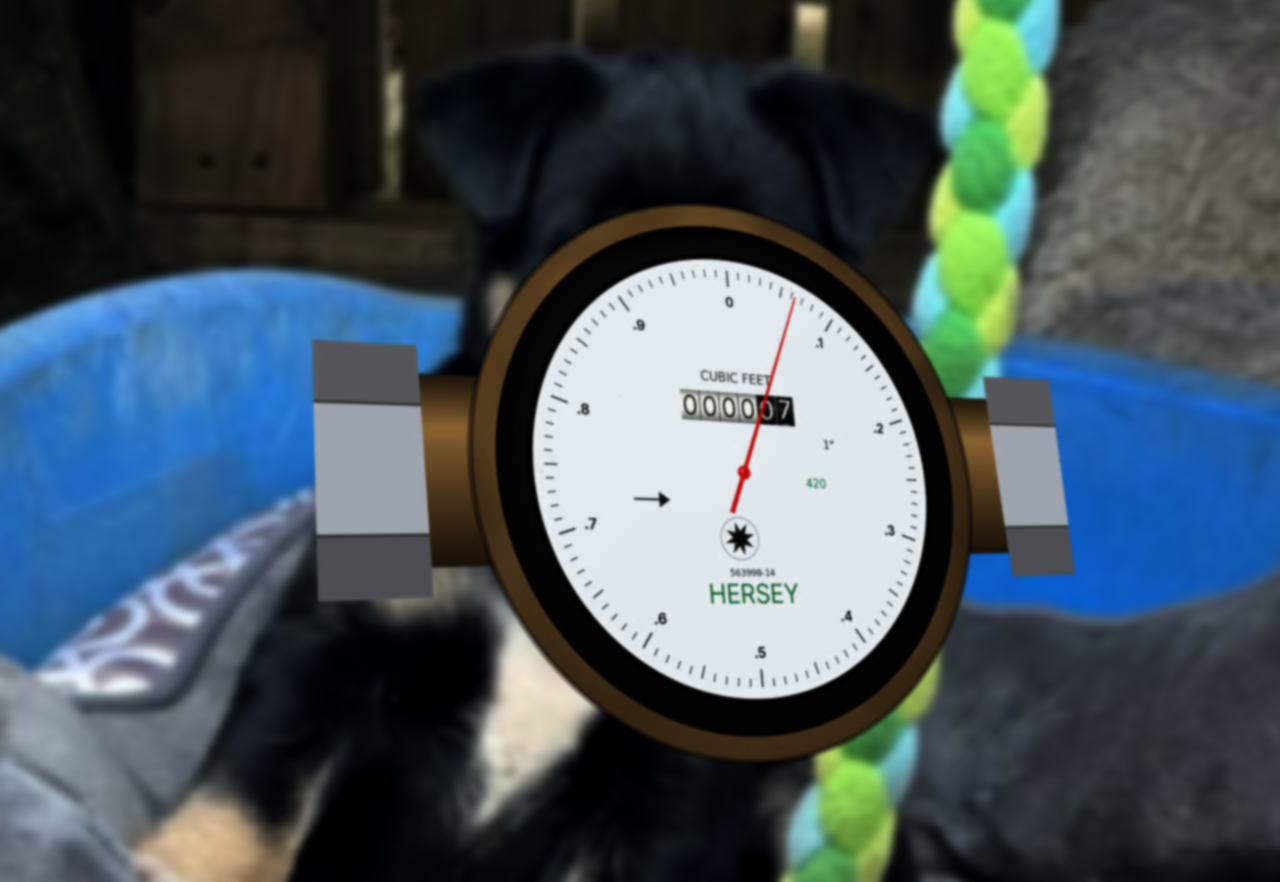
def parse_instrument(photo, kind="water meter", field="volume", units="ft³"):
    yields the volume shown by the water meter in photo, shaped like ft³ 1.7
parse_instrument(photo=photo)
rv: ft³ 7.06
